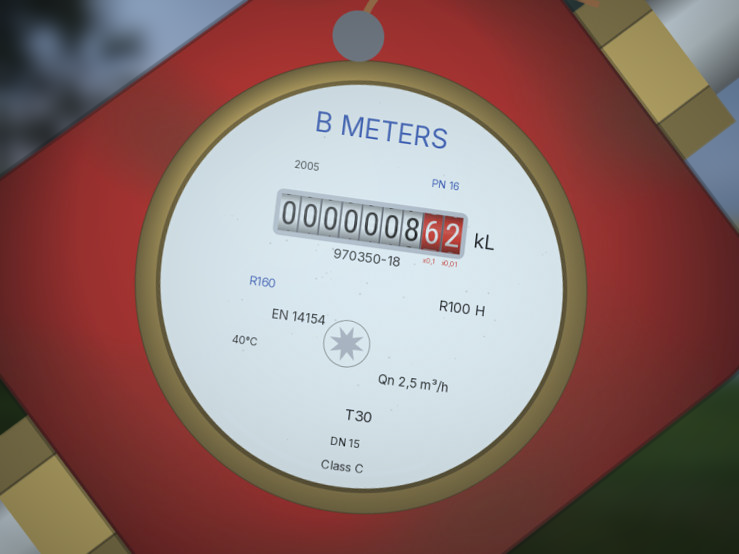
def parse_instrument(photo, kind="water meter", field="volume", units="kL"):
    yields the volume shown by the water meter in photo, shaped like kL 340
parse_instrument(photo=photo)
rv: kL 8.62
